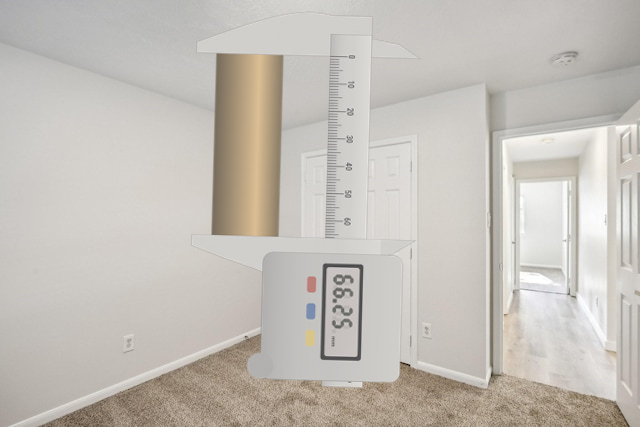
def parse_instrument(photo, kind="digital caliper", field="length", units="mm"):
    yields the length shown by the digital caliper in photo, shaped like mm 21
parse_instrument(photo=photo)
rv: mm 66.25
